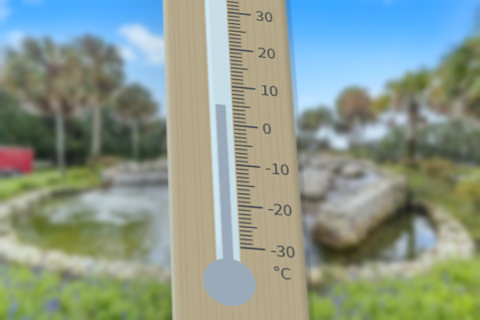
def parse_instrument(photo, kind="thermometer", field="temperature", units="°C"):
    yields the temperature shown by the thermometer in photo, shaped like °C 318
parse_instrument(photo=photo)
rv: °C 5
